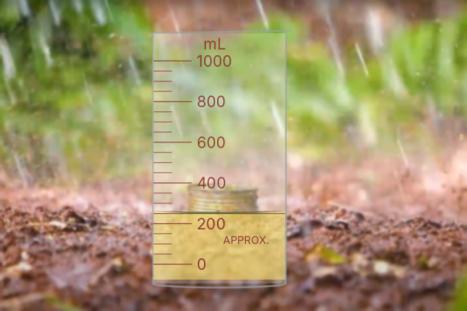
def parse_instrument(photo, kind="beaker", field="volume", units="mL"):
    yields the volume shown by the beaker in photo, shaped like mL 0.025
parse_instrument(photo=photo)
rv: mL 250
